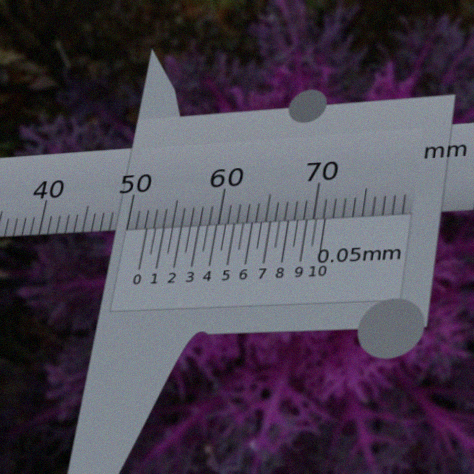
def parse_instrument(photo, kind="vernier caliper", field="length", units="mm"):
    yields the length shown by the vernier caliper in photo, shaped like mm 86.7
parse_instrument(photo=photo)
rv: mm 52.2
